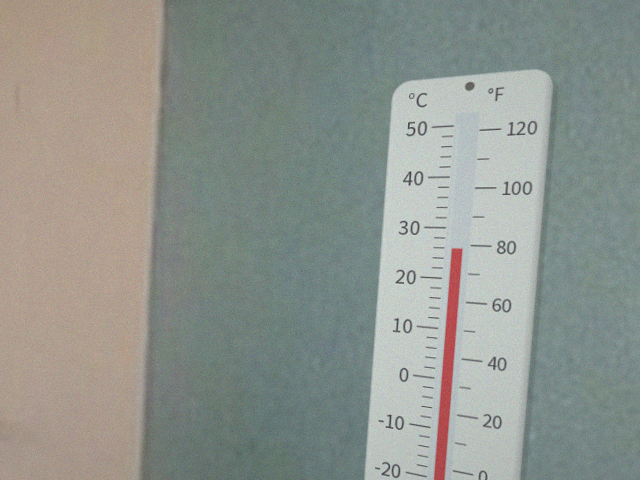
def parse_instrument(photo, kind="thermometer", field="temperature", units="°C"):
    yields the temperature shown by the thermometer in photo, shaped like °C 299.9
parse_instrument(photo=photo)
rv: °C 26
